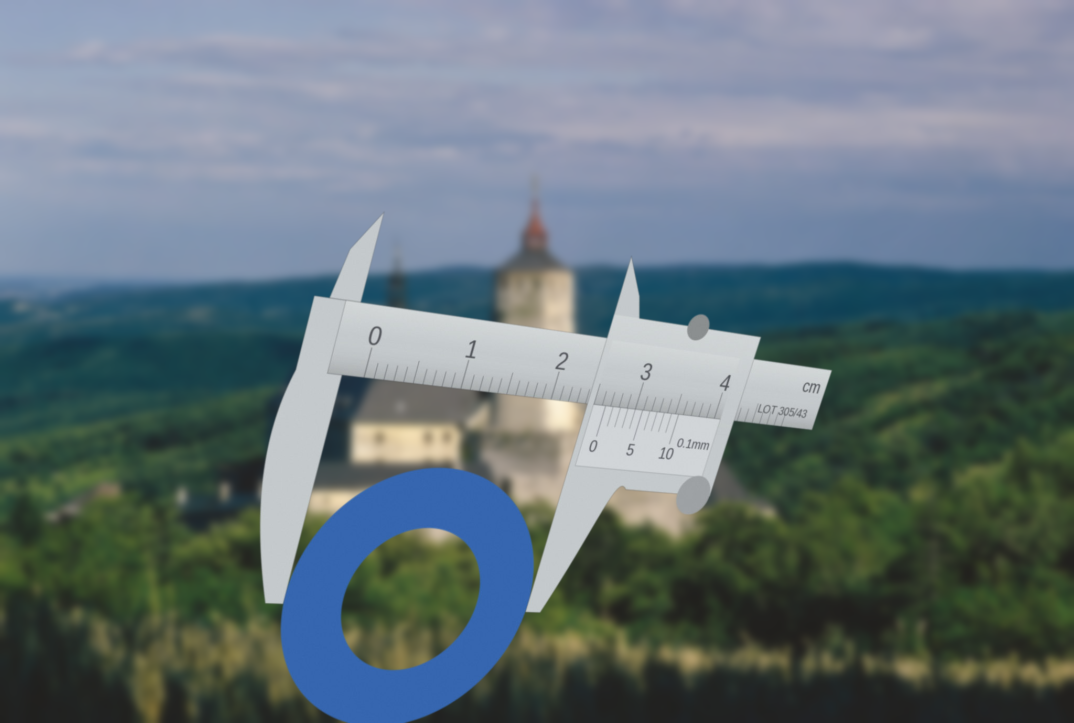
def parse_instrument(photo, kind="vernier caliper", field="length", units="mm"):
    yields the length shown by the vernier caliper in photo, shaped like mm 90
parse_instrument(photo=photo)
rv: mm 26.4
